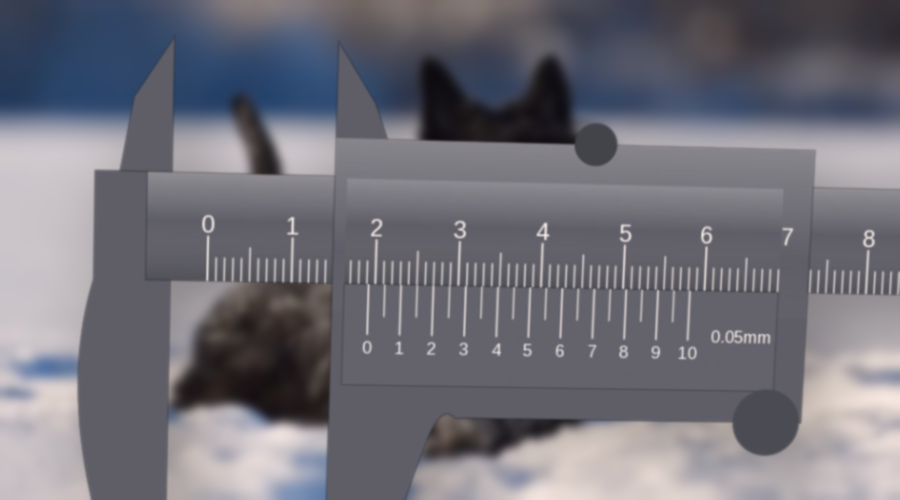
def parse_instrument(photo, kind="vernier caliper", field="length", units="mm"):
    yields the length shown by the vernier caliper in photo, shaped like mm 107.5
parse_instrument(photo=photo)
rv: mm 19.2
